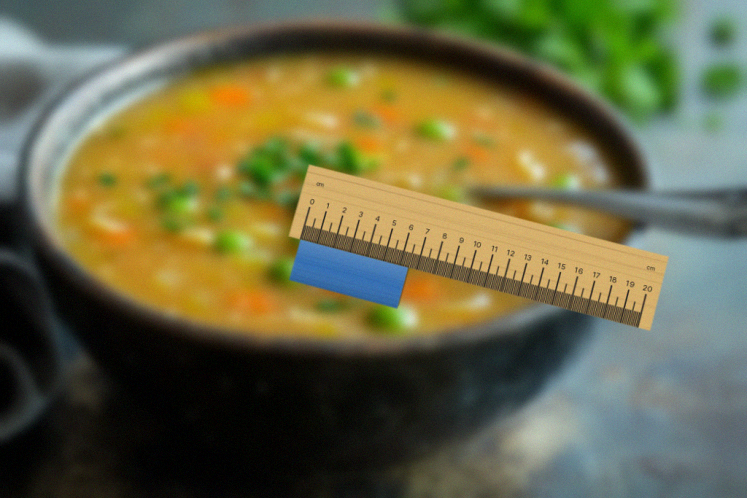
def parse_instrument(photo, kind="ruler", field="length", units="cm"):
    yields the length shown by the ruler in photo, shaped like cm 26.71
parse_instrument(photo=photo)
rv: cm 6.5
